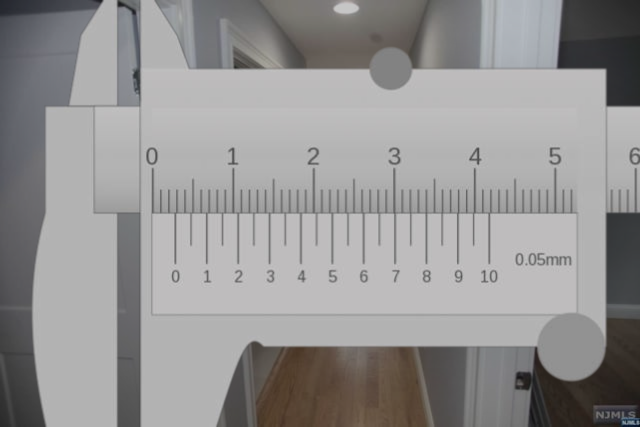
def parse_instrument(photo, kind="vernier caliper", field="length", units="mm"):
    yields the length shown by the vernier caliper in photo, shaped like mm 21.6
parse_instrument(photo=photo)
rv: mm 2.8
